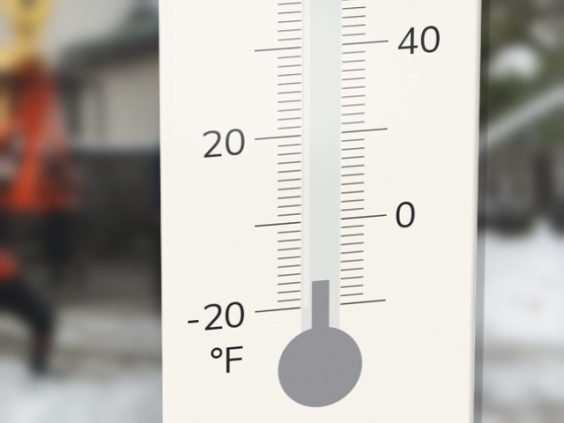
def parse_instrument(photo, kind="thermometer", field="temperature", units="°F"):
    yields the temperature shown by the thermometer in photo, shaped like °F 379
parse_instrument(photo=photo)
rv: °F -14
